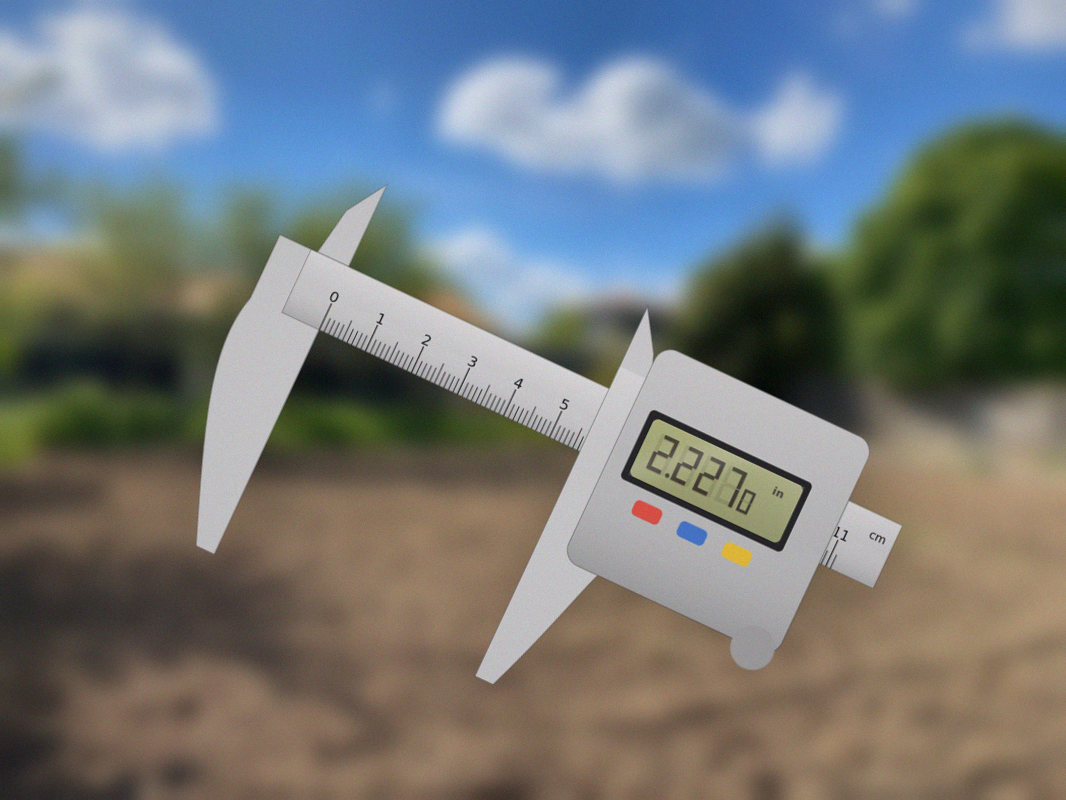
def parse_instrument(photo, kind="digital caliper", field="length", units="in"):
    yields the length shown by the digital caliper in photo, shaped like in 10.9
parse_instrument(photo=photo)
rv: in 2.2270
